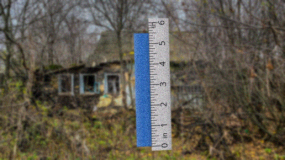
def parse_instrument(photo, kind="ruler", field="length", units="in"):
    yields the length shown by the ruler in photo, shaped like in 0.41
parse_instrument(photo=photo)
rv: in 5.5
